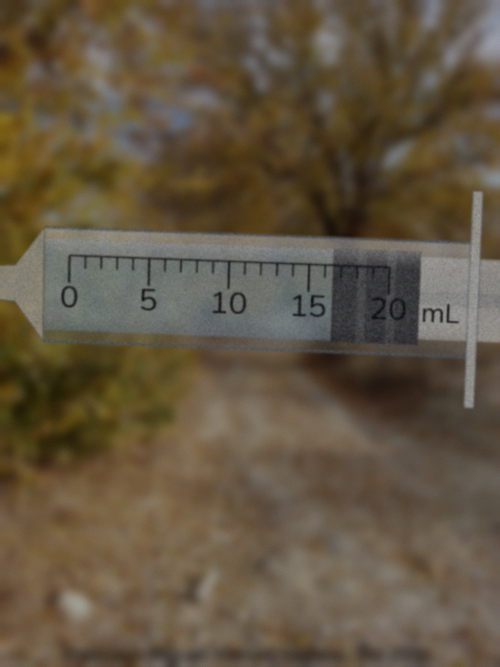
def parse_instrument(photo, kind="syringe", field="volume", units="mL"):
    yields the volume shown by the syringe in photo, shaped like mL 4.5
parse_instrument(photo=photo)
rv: mL 16.5
